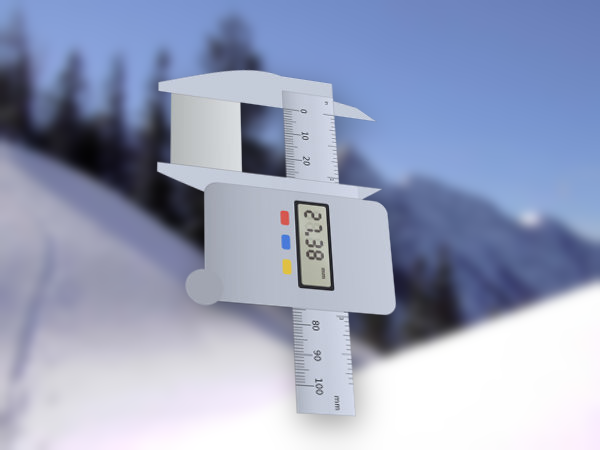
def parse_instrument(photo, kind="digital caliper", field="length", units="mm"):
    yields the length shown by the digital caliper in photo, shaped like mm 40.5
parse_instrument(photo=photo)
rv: mm 27.38
